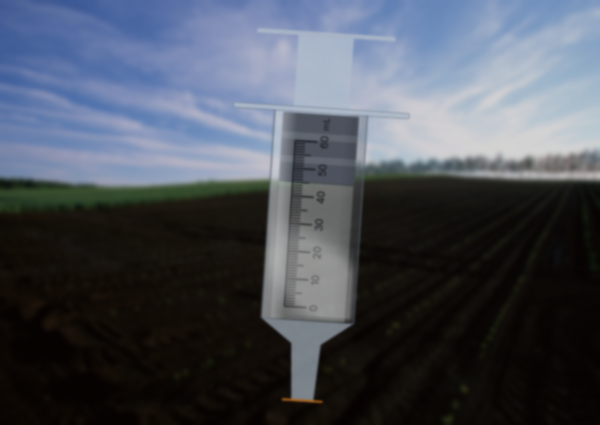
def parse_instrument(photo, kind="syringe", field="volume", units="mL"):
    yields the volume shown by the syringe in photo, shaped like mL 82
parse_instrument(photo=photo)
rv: mL 45
